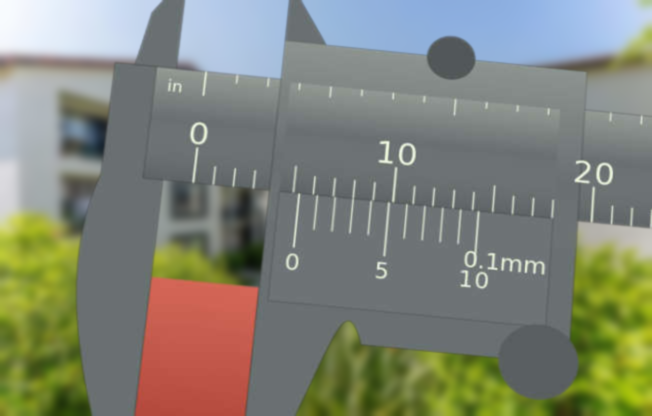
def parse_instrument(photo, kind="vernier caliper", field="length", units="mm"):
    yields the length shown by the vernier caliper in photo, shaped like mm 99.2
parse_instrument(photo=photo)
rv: mm 5.3
